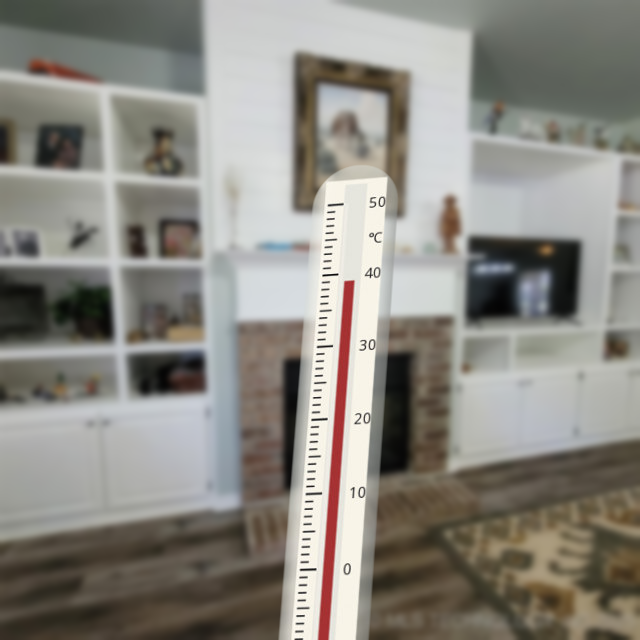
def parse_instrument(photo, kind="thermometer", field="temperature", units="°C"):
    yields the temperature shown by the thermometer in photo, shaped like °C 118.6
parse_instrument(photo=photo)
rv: °C 39
